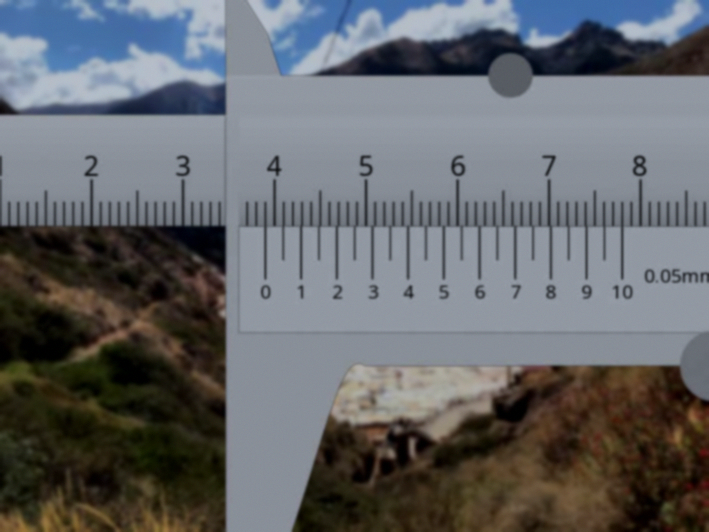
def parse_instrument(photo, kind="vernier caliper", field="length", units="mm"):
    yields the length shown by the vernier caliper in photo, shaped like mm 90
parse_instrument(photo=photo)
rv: mm 39.0
